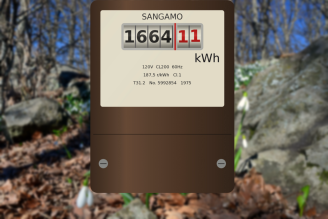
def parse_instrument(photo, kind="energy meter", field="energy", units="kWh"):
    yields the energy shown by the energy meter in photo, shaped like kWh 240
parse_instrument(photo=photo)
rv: kWh 1664.11
